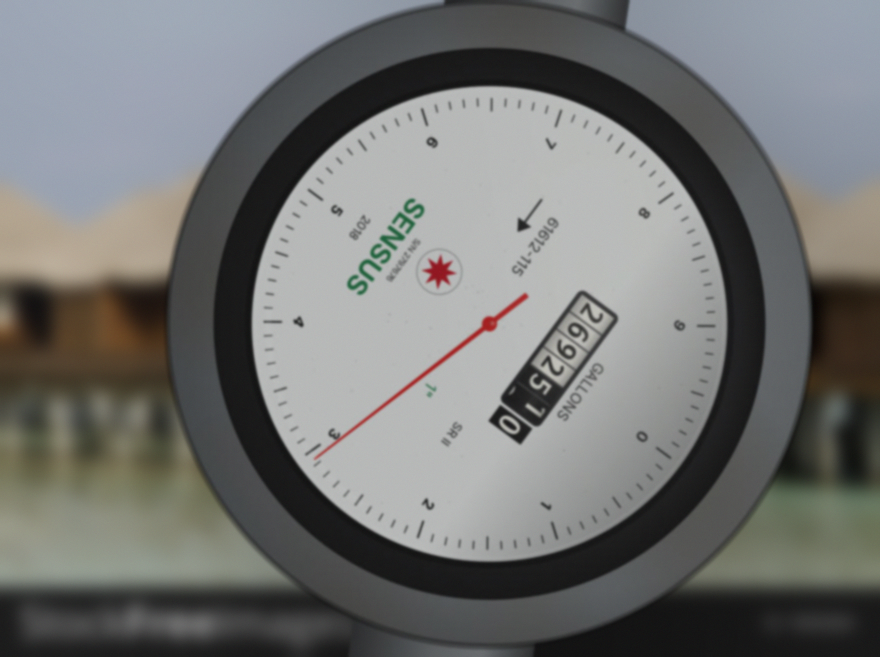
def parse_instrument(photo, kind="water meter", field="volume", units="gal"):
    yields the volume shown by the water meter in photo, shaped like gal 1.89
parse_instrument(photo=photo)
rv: gal 2692512.9
